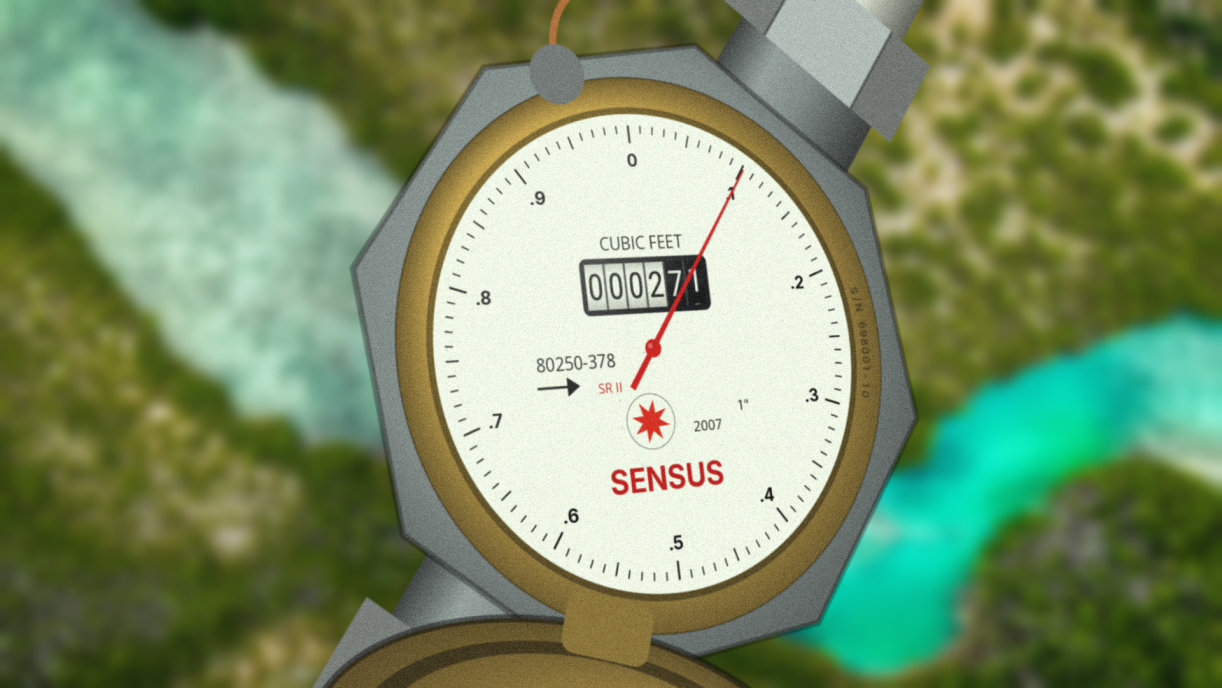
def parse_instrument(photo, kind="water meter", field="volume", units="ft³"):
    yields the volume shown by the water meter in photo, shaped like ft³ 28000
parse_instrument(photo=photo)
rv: ft³ 271.10
